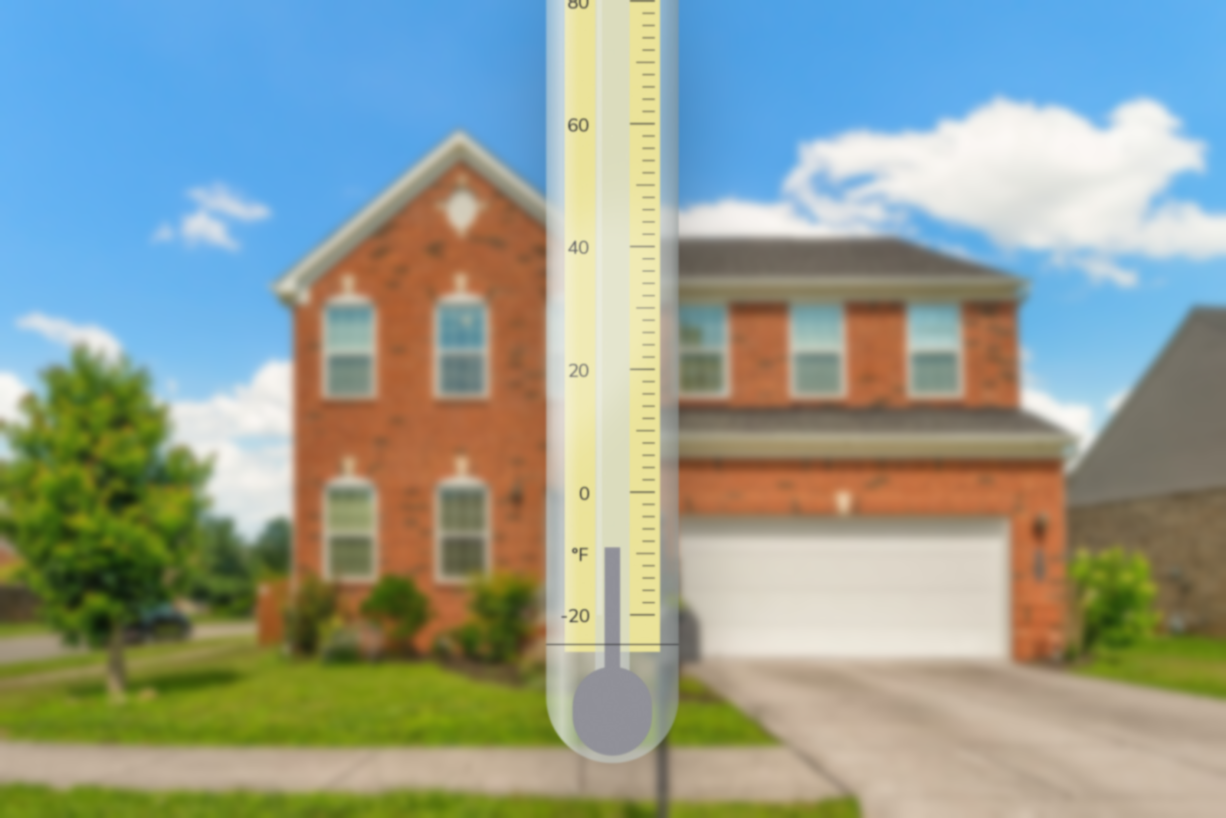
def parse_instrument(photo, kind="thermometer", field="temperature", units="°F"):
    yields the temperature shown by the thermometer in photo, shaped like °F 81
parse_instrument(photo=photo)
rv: °F -9
